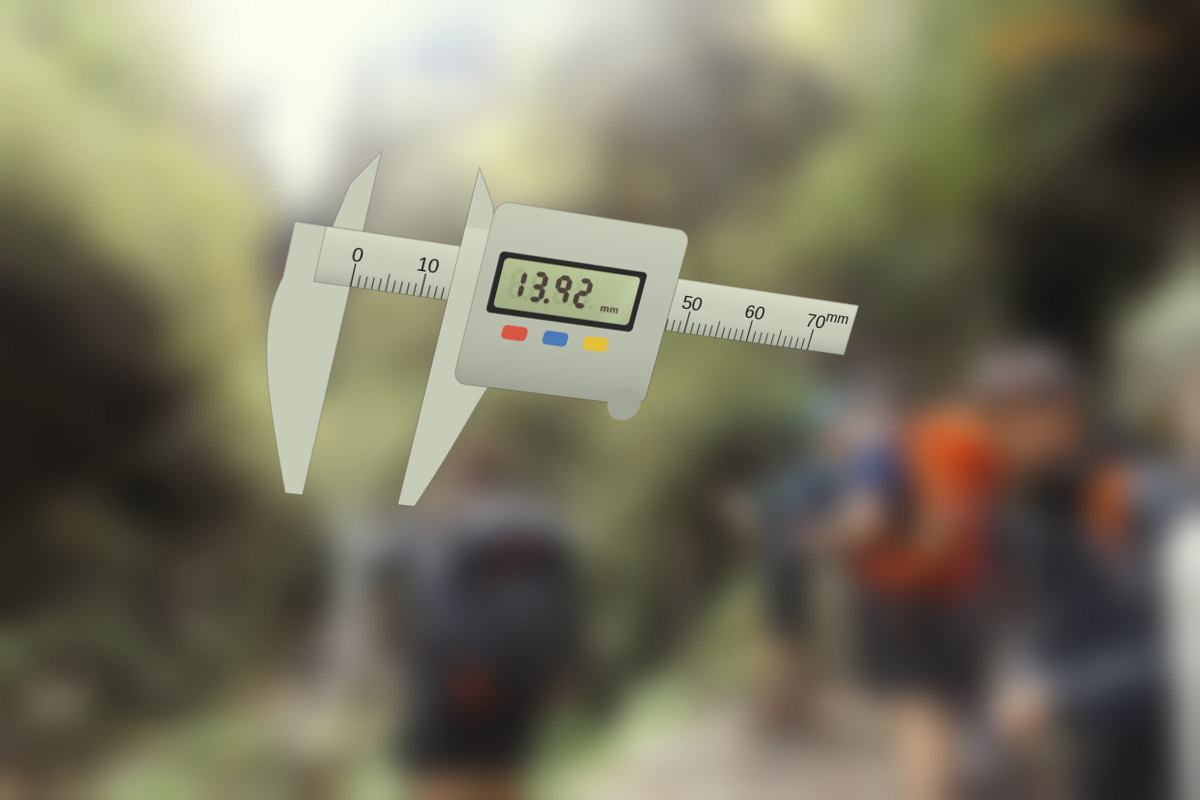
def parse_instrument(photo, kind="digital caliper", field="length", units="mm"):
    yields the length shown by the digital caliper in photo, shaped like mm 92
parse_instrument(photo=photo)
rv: mm 13.92
